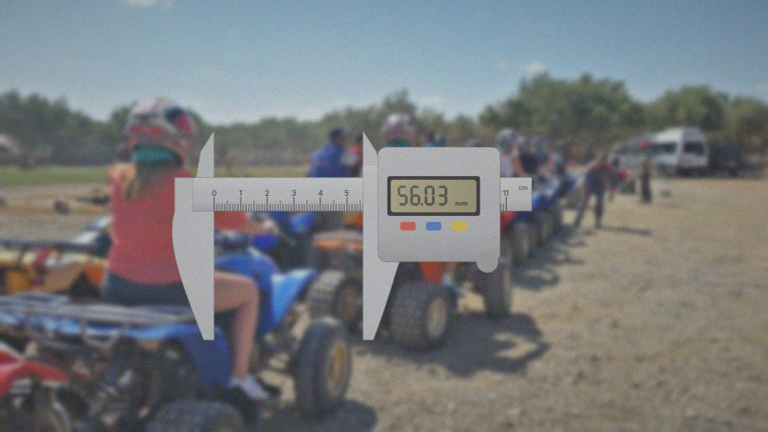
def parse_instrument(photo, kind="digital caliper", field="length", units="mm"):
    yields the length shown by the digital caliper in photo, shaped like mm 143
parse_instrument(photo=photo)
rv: mm 56.03
